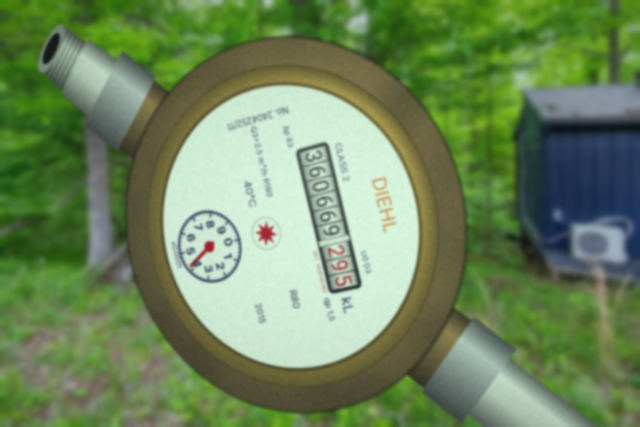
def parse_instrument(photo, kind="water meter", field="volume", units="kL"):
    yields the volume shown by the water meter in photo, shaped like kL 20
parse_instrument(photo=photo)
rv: kL 360669.2954
